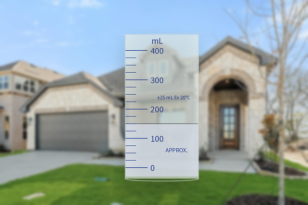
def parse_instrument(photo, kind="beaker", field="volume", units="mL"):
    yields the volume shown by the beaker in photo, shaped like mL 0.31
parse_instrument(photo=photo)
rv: mL 150
